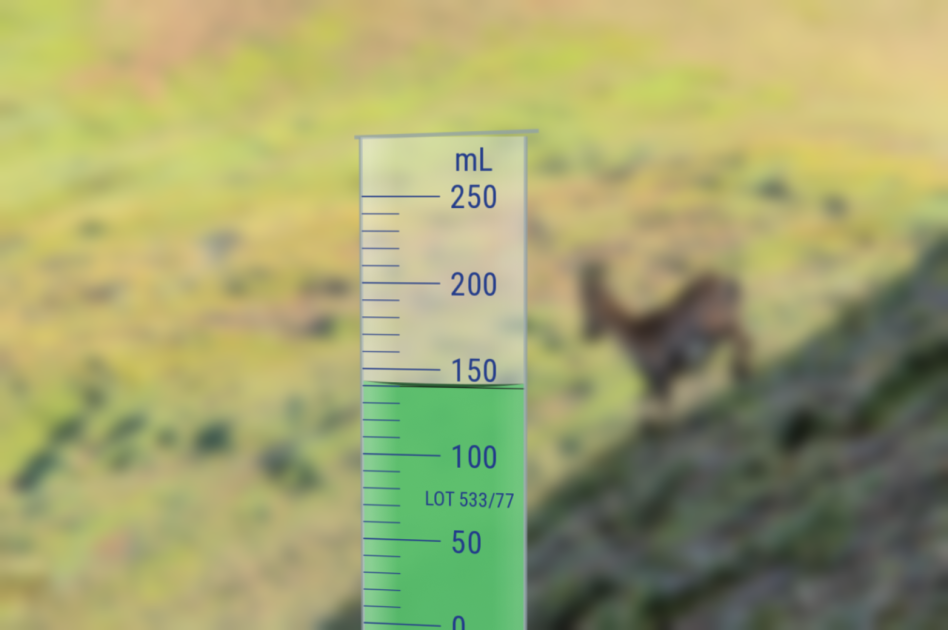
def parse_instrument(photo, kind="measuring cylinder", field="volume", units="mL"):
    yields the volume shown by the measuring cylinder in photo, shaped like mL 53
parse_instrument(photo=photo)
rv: mL 140
